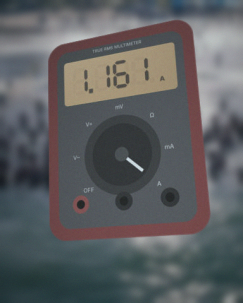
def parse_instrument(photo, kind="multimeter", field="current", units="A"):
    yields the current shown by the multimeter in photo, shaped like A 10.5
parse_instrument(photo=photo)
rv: A 1.161
